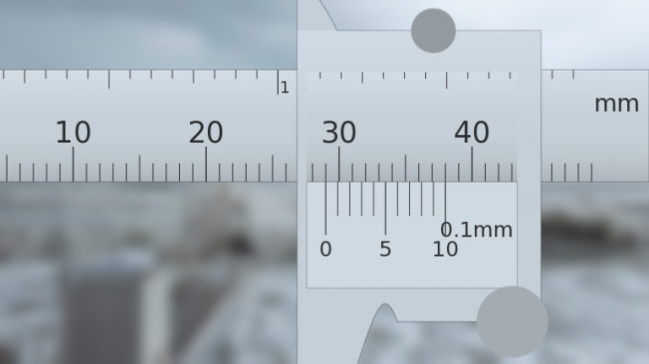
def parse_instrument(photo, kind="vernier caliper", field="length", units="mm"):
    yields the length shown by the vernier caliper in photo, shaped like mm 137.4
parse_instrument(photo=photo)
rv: mm 29.0
